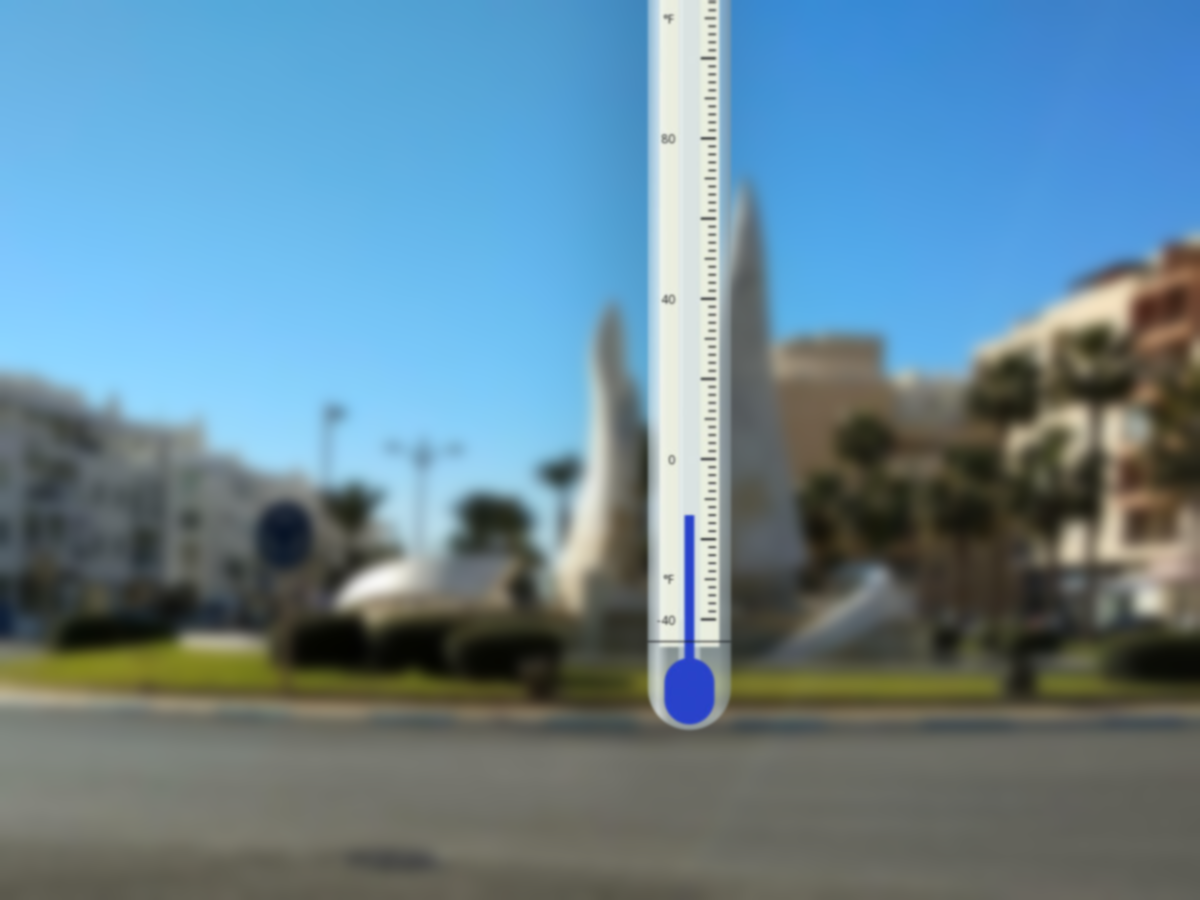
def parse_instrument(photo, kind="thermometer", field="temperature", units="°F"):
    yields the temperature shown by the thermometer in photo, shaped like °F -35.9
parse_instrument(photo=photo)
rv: °F -14
